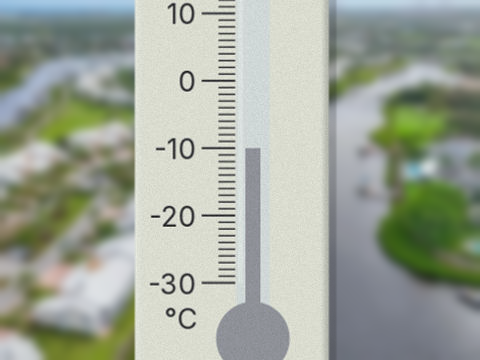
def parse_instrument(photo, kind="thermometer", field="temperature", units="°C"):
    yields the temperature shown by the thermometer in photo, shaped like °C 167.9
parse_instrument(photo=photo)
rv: °C -10
